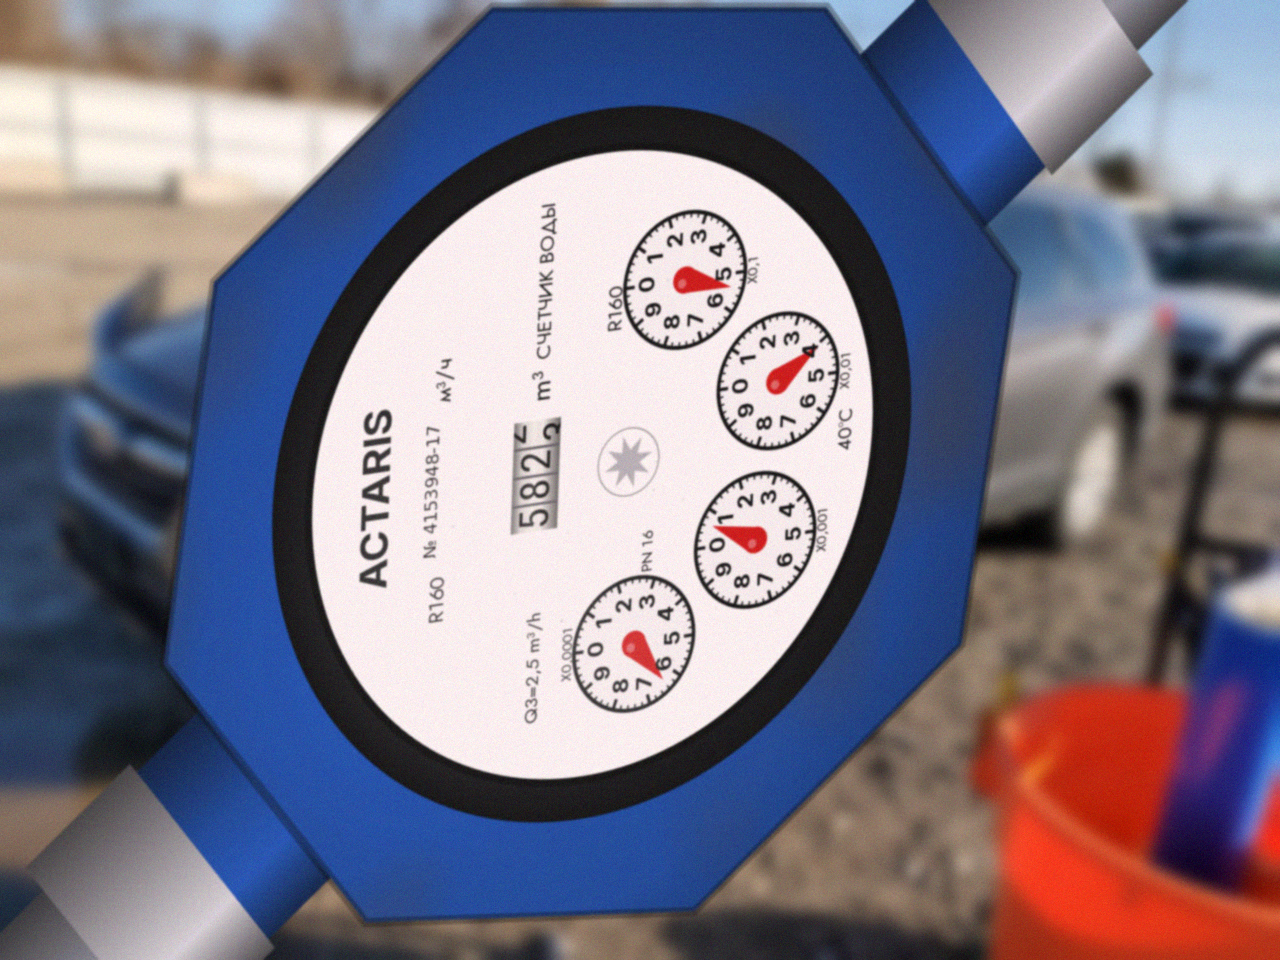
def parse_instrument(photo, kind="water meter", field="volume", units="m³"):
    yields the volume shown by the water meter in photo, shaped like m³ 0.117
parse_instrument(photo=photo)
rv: m³ 5822.5406
